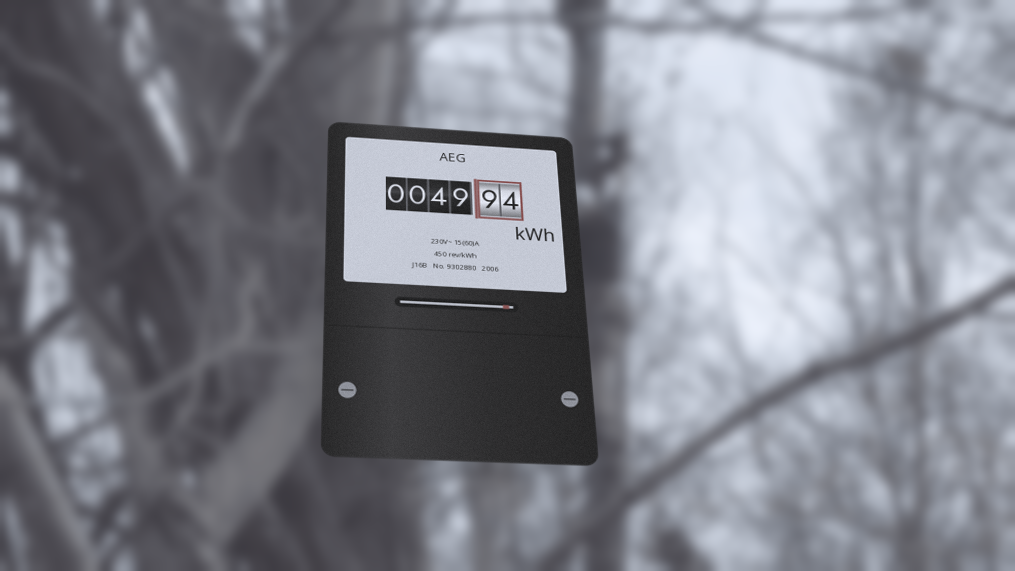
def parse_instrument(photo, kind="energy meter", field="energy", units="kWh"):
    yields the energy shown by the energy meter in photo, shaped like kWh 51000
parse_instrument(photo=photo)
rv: kWh 49.94
